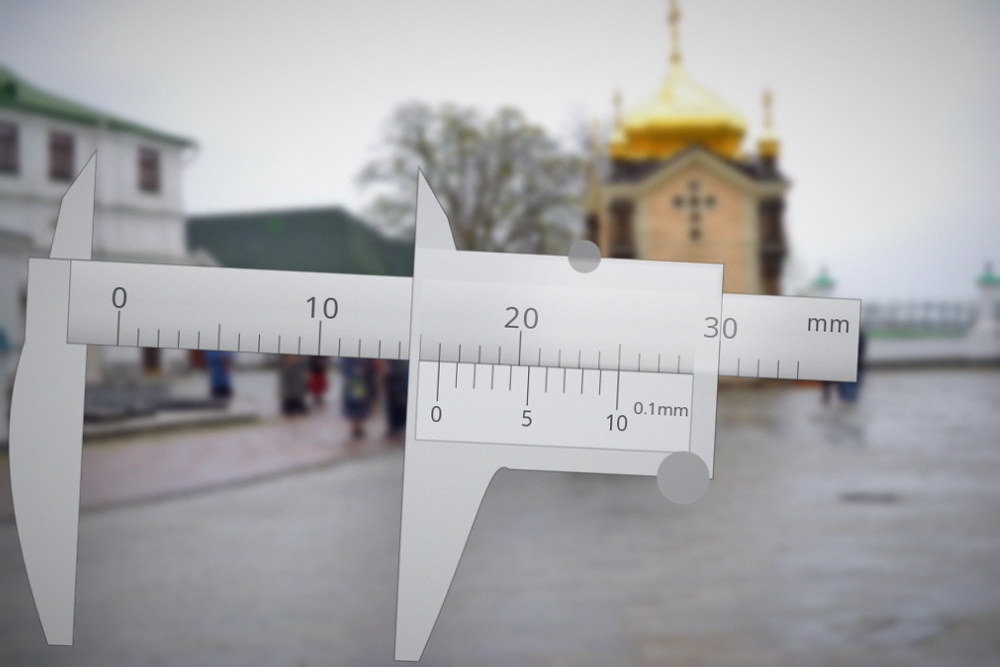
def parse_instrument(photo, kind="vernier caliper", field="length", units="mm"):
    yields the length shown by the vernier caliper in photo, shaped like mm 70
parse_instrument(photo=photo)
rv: mm 16.0
